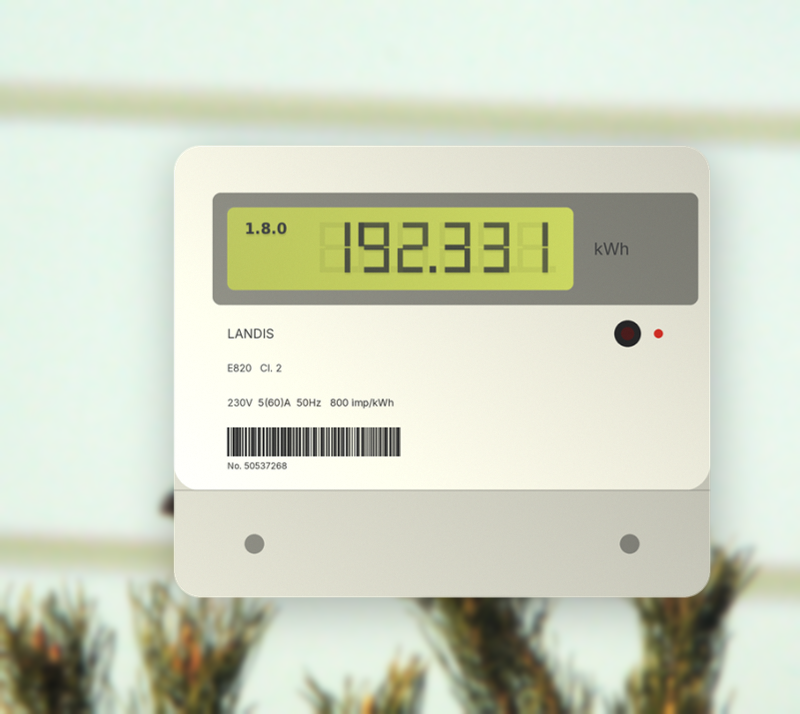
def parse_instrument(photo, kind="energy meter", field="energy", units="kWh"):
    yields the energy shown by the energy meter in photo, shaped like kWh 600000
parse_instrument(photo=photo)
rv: kWh 192.331
